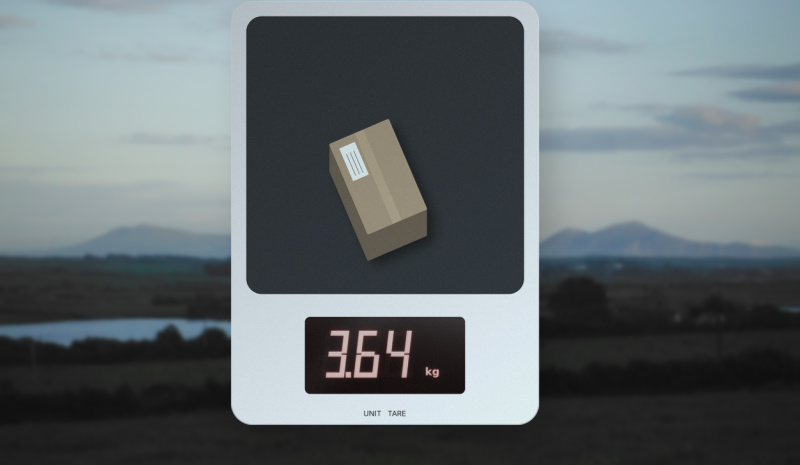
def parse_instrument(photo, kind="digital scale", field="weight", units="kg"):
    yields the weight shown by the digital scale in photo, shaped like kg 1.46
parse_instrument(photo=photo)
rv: kg 3.64
